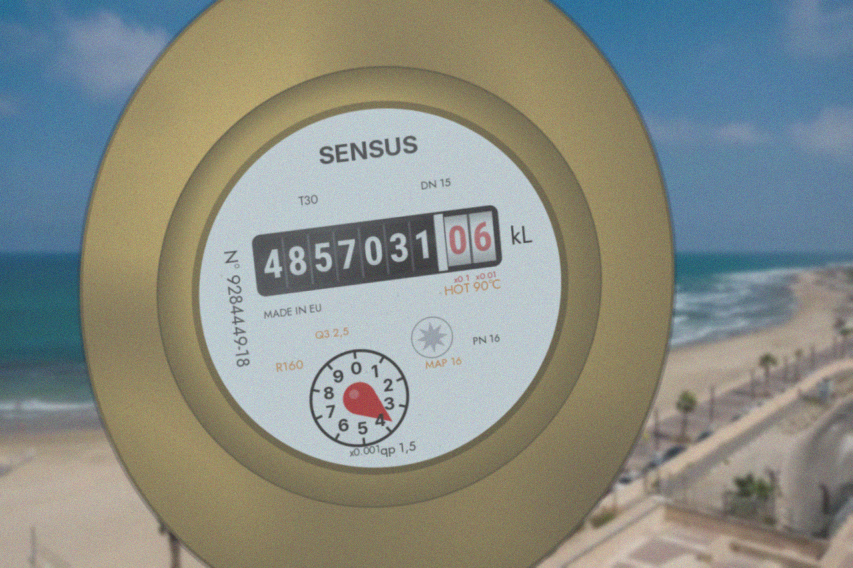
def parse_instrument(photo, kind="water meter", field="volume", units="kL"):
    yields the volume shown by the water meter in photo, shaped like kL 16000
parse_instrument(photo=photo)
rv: kL 4857031.063
